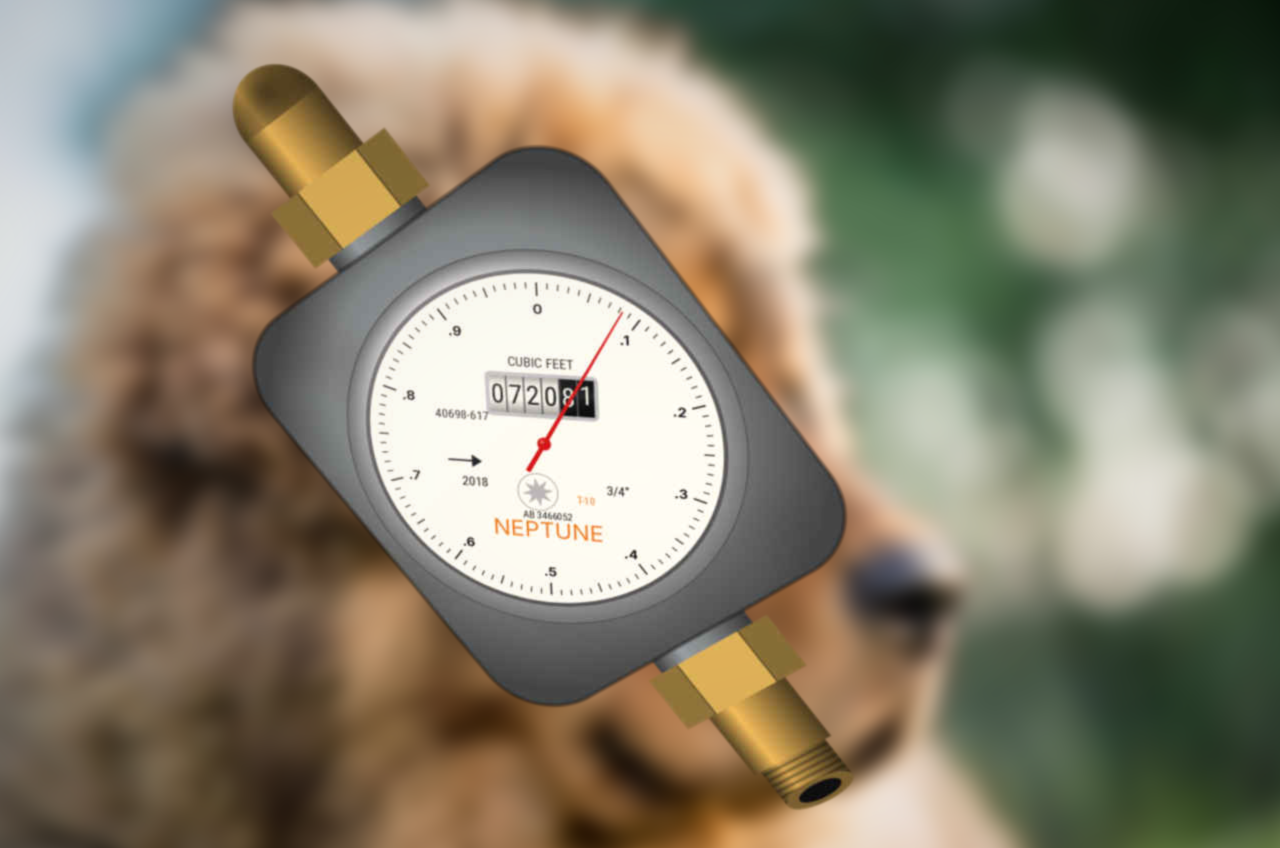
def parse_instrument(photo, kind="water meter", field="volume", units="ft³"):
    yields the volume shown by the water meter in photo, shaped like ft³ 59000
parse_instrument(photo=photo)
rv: ft³ 72081.08
